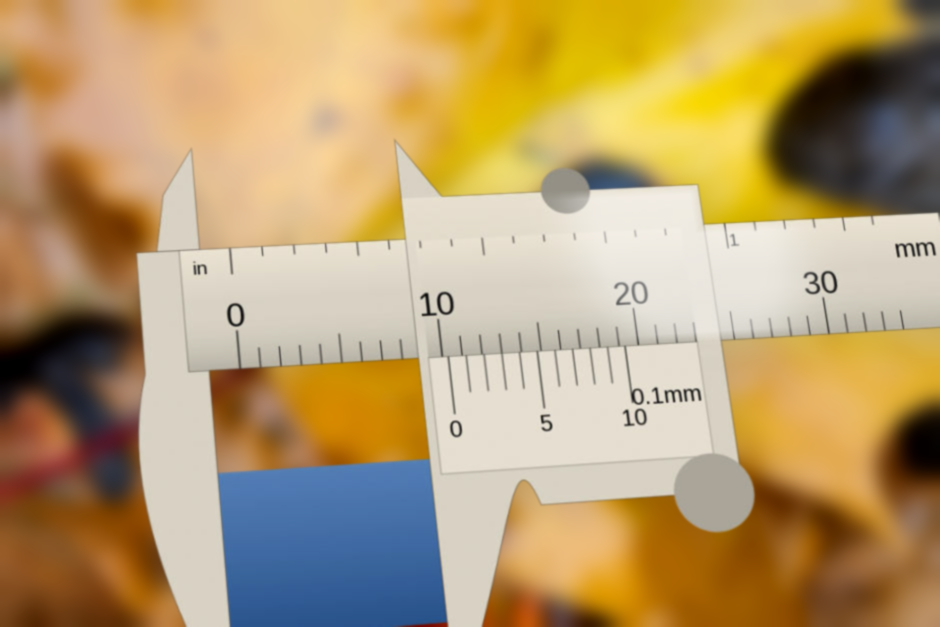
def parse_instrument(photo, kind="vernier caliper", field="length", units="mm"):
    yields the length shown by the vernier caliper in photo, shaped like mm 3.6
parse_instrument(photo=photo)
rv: mm 10.3
